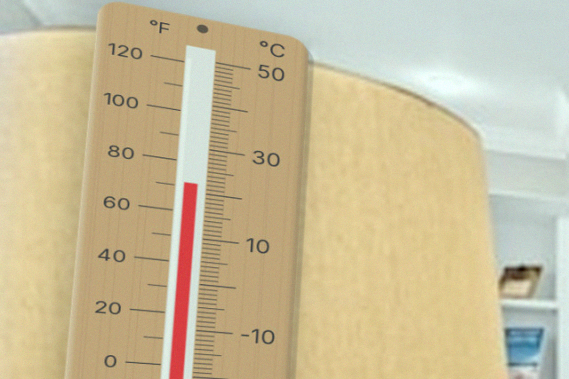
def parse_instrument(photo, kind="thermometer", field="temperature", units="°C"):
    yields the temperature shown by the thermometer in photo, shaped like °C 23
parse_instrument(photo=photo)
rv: °C 22
